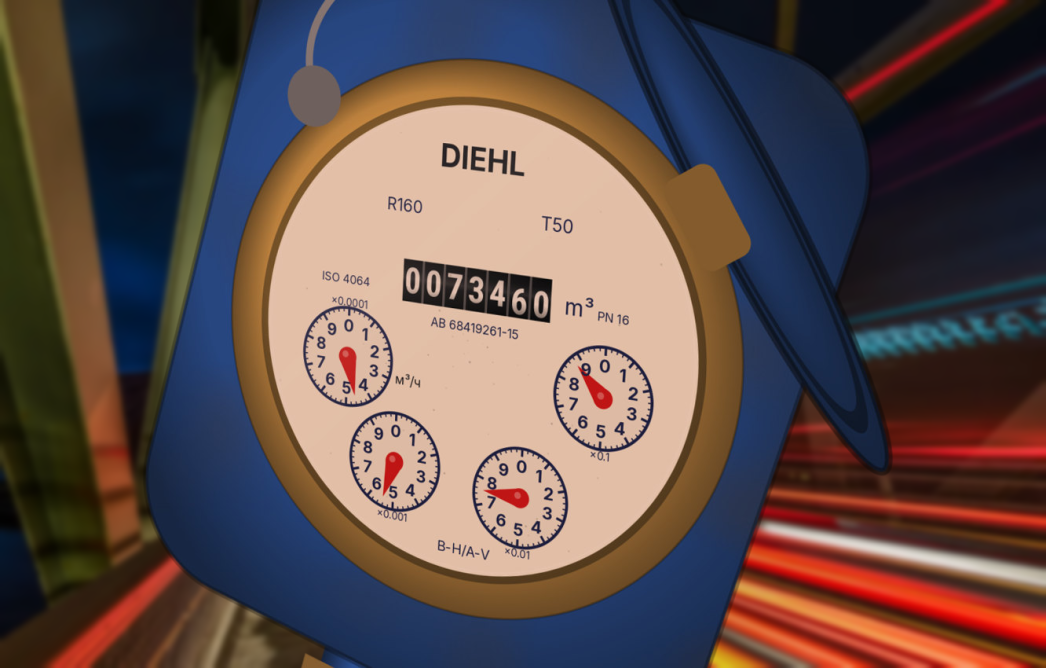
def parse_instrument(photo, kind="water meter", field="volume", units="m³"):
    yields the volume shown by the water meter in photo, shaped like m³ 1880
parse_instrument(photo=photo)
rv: m³ 73459.8754
